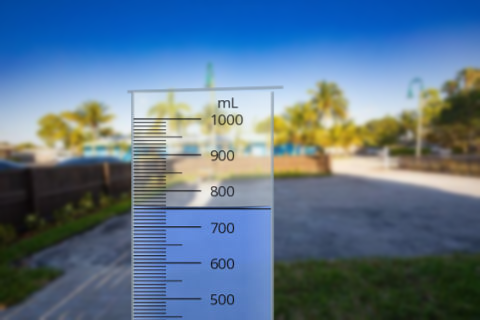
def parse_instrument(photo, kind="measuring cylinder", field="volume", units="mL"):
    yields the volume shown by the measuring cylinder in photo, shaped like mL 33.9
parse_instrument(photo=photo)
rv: mL 750
